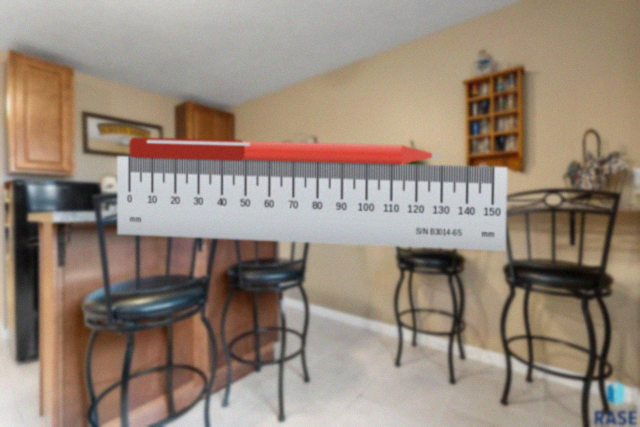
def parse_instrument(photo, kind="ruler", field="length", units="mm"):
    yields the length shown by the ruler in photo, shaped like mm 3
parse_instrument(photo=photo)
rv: mm 130
